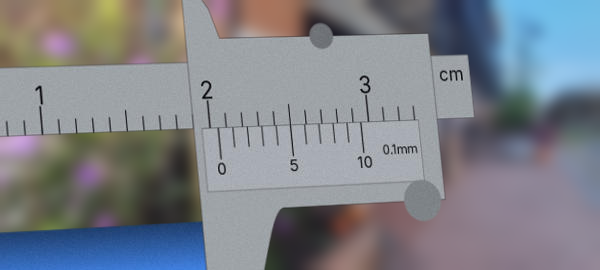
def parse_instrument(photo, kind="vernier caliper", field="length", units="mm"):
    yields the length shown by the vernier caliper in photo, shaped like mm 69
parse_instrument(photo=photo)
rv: mm 20.5
